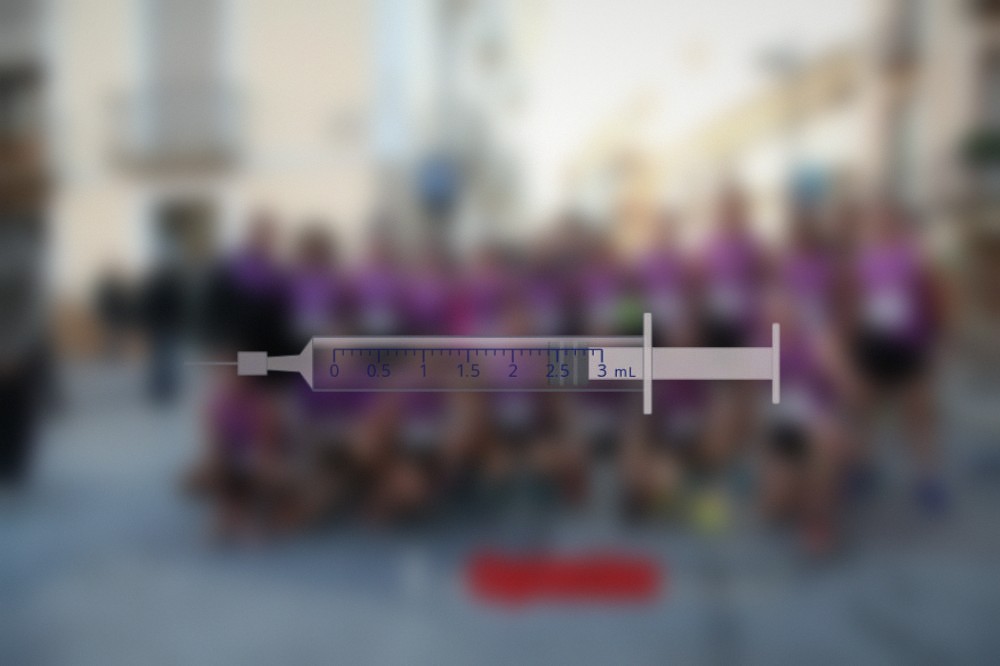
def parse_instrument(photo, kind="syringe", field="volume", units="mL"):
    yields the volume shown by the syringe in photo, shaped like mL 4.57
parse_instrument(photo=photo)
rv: mL 2.4
